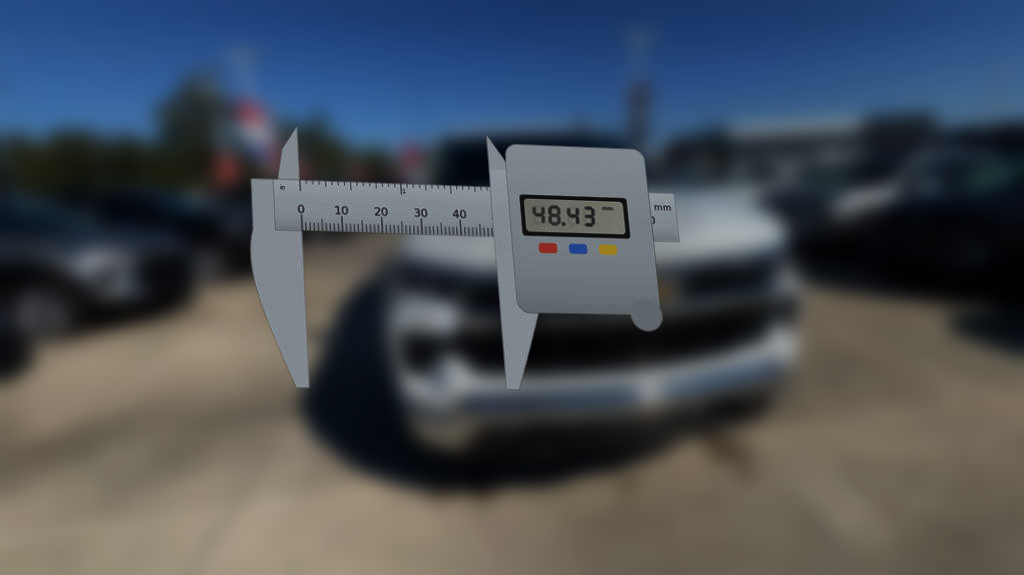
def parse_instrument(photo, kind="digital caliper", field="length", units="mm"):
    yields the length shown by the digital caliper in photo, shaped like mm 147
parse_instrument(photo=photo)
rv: mm 48.43
